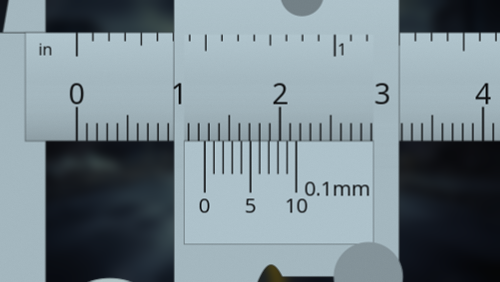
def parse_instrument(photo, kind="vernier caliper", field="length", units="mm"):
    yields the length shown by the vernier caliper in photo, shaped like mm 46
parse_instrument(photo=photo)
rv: mm 12.6
